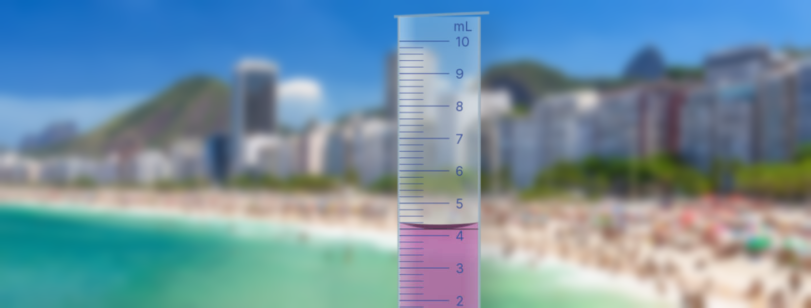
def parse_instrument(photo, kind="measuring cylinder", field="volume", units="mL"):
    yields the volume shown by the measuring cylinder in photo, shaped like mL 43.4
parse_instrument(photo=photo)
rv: mL 4.2
